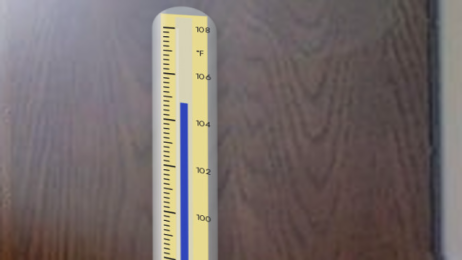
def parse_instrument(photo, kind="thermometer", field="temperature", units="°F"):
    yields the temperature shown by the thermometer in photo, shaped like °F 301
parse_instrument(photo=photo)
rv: °F 104.8
